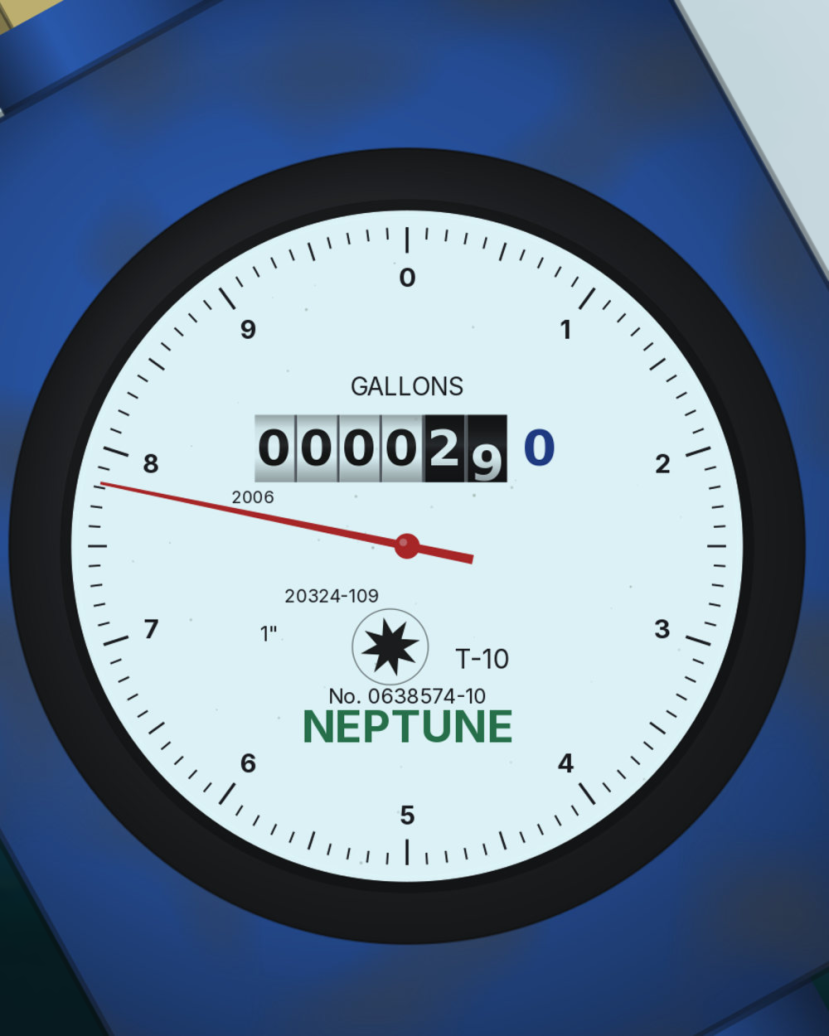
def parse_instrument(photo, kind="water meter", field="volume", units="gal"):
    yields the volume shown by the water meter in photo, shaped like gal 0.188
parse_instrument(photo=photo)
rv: gal 287.8
